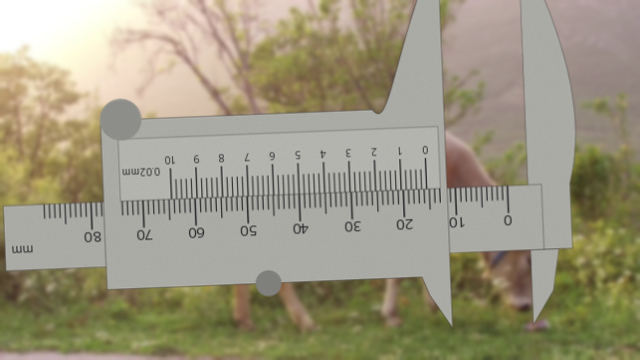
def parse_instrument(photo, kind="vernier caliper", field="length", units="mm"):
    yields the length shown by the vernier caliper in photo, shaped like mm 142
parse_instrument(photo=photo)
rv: mm 15.5
